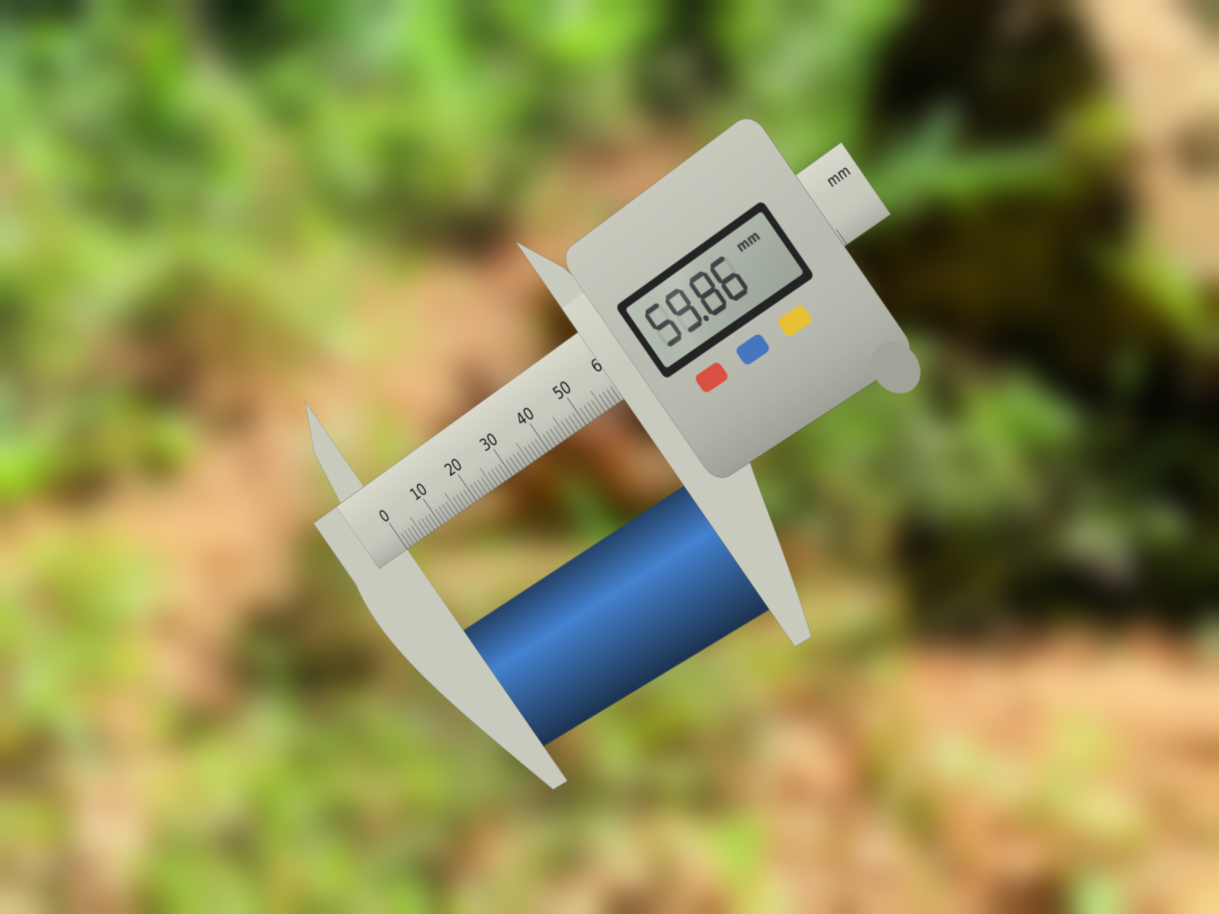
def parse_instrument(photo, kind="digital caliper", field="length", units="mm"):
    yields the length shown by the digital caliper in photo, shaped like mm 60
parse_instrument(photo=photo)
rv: mm 59.86
